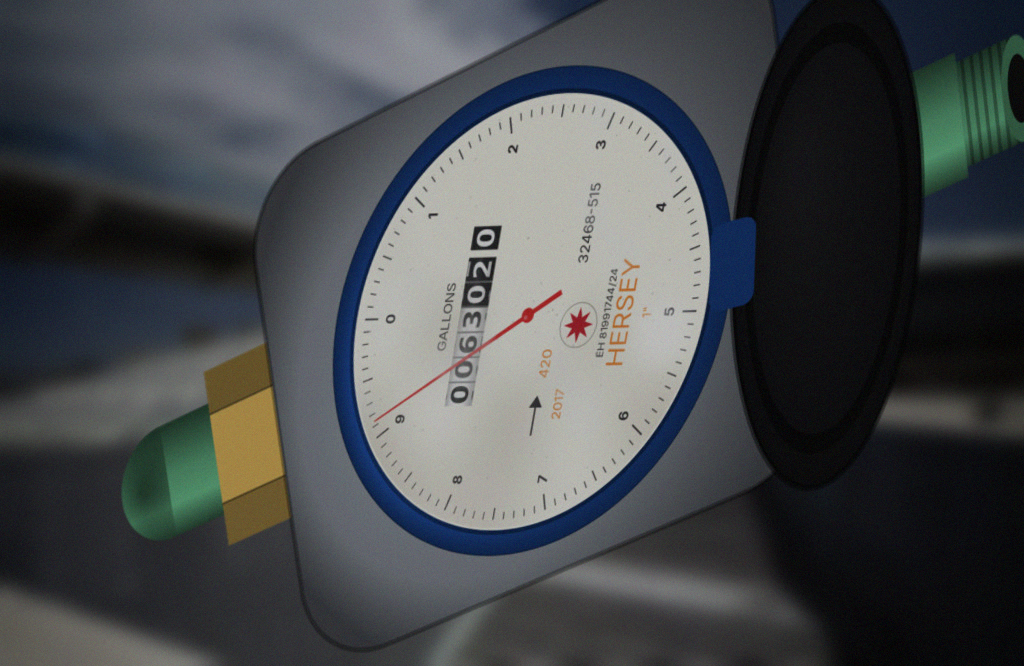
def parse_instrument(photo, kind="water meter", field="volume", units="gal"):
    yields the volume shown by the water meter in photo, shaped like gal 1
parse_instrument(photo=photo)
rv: gal 63019.1
